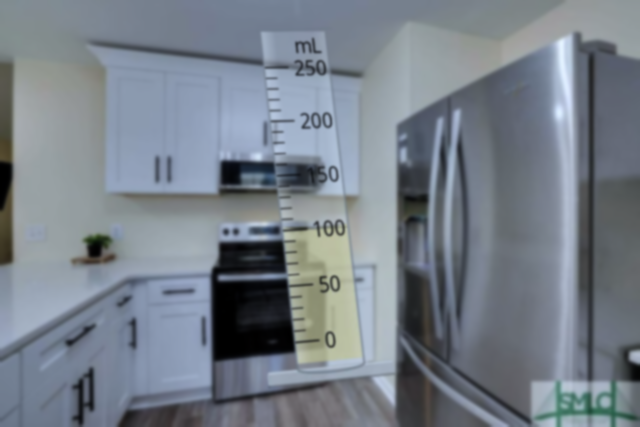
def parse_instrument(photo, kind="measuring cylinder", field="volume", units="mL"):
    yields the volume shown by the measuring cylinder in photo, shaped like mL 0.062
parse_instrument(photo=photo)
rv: mL 100
